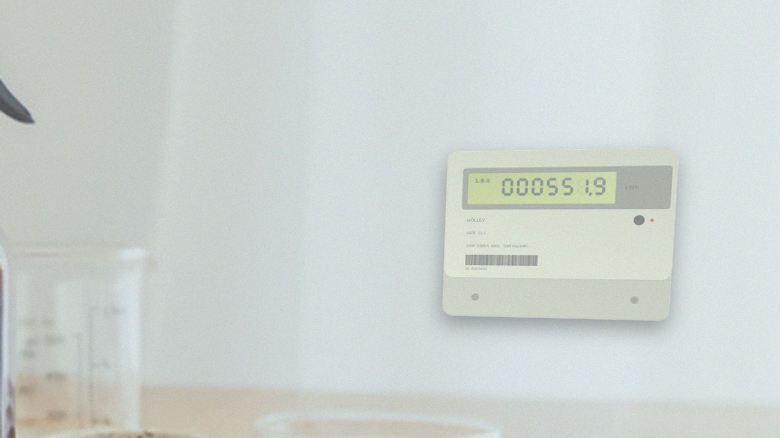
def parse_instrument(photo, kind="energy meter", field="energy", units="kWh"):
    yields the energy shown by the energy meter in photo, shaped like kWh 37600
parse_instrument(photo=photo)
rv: kWh 551.9
